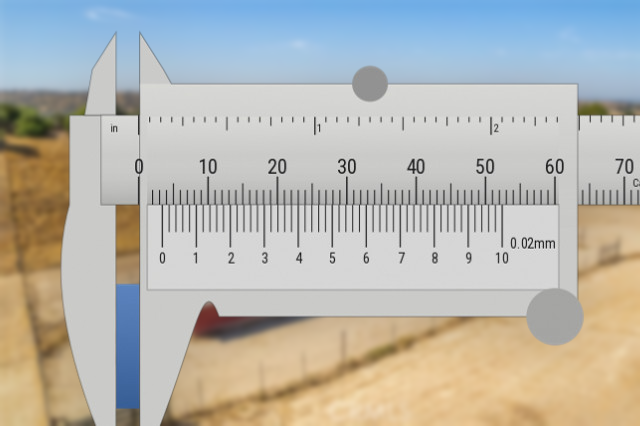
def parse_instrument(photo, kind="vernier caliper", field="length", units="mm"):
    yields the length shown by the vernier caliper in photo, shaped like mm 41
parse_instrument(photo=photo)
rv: mm 3.4
